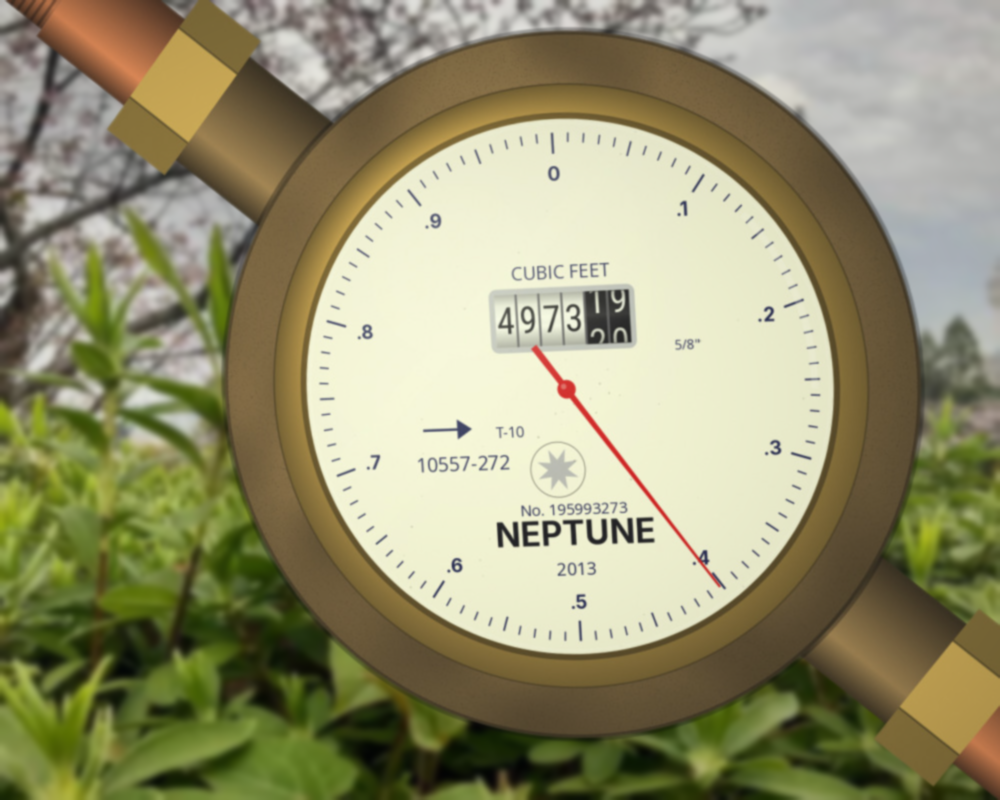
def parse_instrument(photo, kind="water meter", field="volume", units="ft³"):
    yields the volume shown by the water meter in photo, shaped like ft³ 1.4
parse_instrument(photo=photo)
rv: ft³ 497319.40
